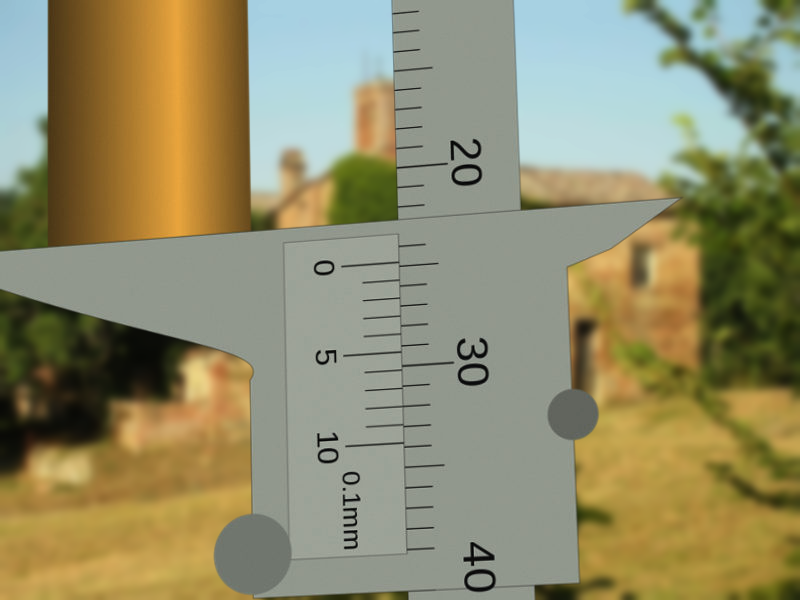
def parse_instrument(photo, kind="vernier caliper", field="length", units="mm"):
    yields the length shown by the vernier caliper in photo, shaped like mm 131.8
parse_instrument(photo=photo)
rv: mm 24.8
